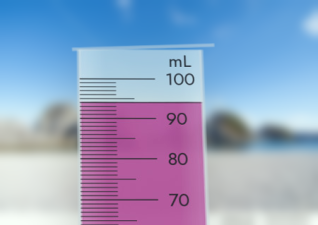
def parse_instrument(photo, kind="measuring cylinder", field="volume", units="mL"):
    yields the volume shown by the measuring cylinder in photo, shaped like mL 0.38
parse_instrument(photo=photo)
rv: mL 94
